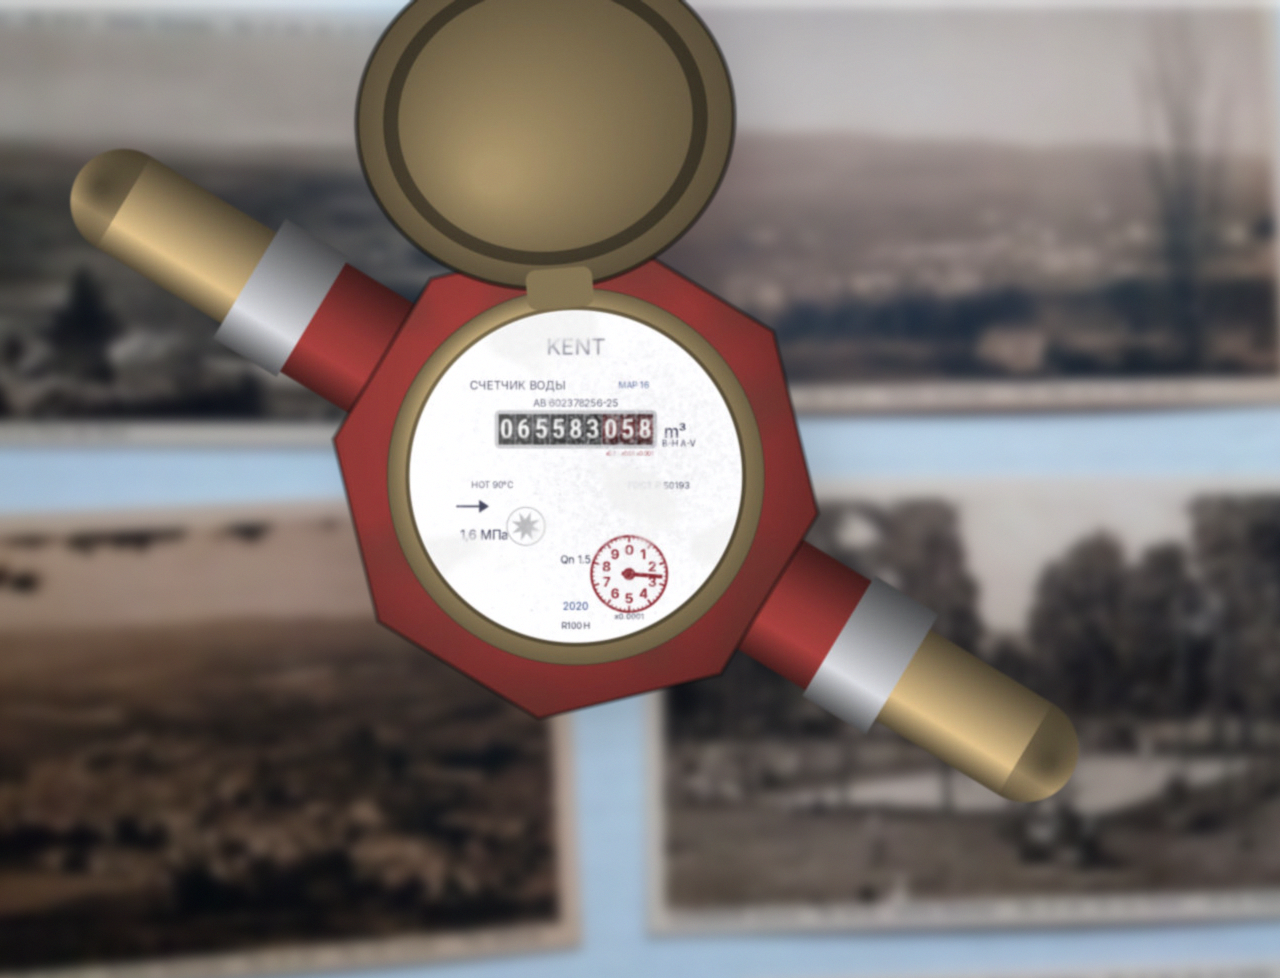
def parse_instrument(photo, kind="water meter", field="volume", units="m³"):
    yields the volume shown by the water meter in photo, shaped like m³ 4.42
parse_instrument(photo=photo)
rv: m³ 65583.0582
